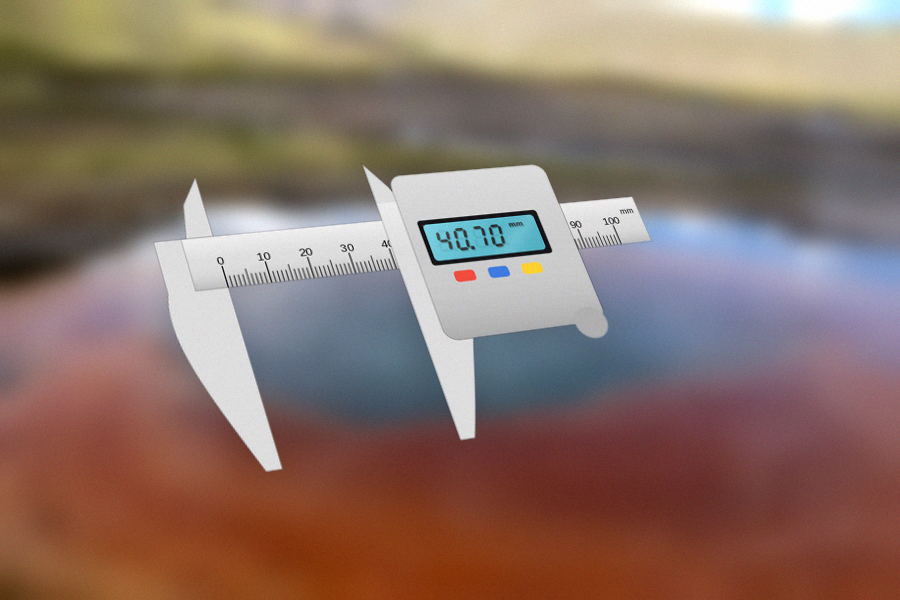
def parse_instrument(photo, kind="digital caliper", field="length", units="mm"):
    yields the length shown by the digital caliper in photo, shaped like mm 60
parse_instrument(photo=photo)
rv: mm 40.70
